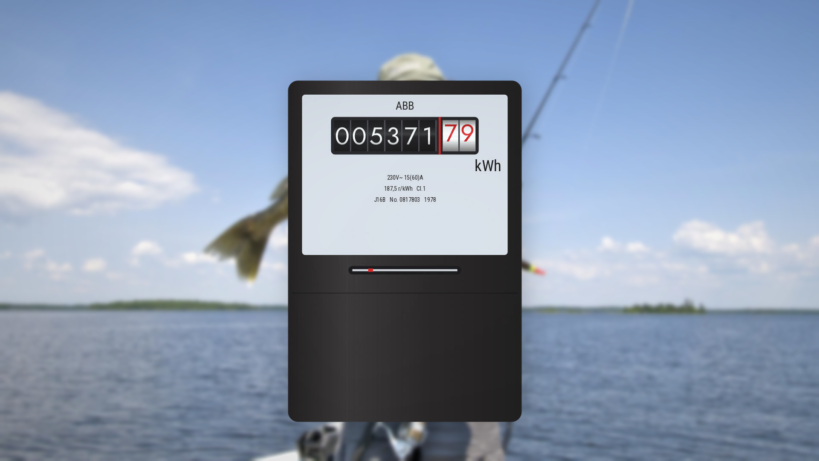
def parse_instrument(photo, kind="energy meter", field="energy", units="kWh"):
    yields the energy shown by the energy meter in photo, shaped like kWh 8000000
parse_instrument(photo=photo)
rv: kWh 5371.79
